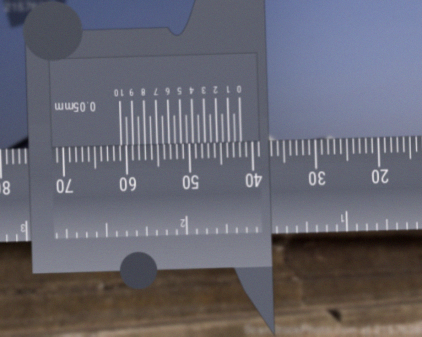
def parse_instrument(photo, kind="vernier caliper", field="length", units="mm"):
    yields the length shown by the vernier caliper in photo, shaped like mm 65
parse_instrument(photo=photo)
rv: mm 41.8
